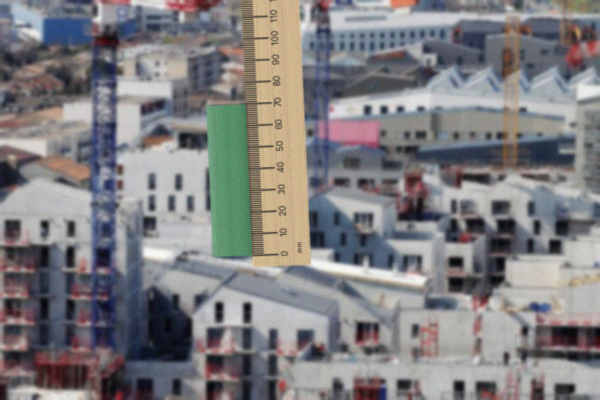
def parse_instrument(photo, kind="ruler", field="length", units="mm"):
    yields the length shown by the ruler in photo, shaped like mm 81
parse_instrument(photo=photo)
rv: mm 70
